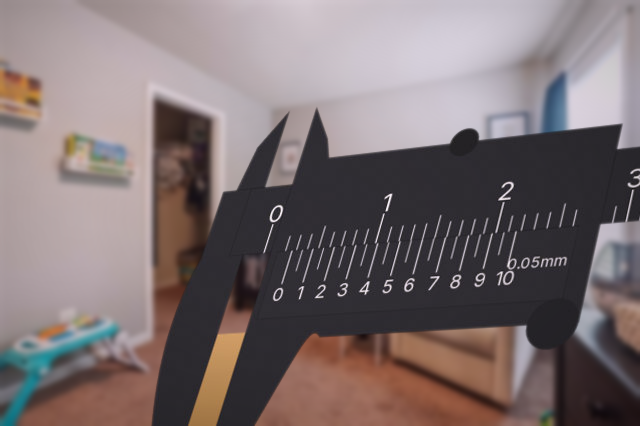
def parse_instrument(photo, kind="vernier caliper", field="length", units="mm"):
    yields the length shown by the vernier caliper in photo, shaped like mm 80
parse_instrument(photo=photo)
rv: mm 2.6
